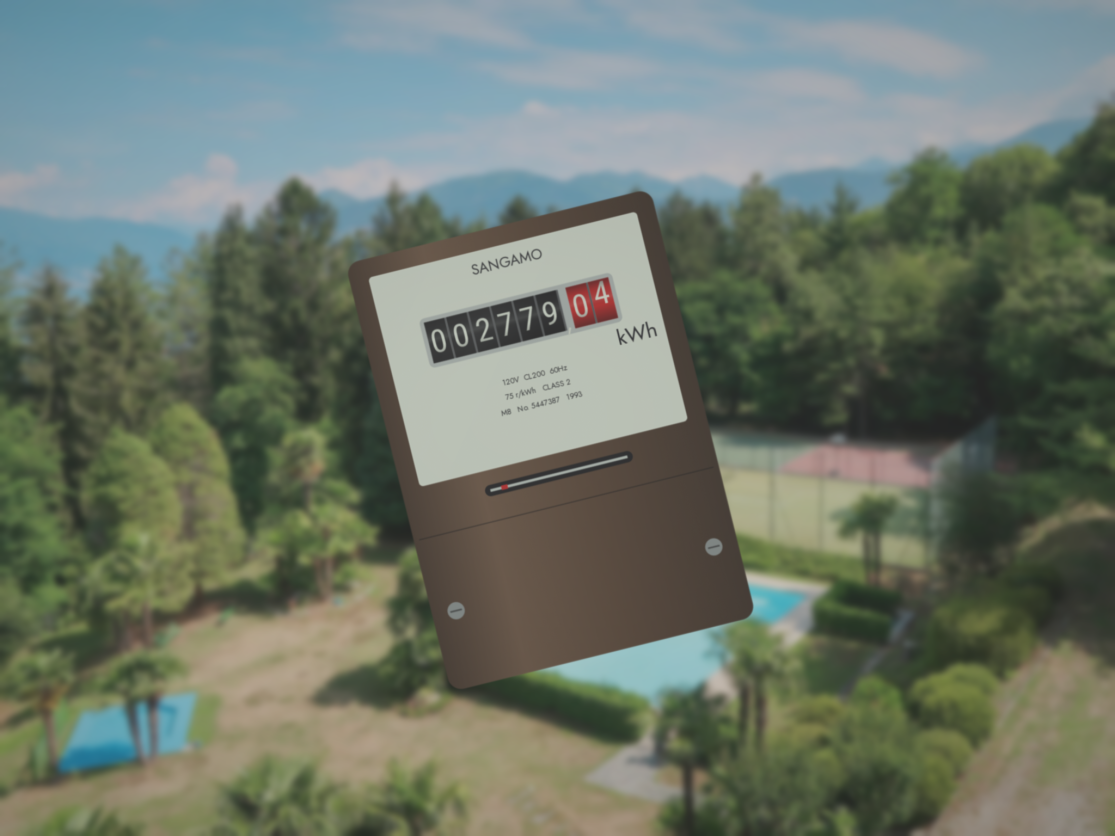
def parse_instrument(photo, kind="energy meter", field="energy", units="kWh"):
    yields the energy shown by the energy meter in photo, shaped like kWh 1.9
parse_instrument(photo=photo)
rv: kWh 2779.04
